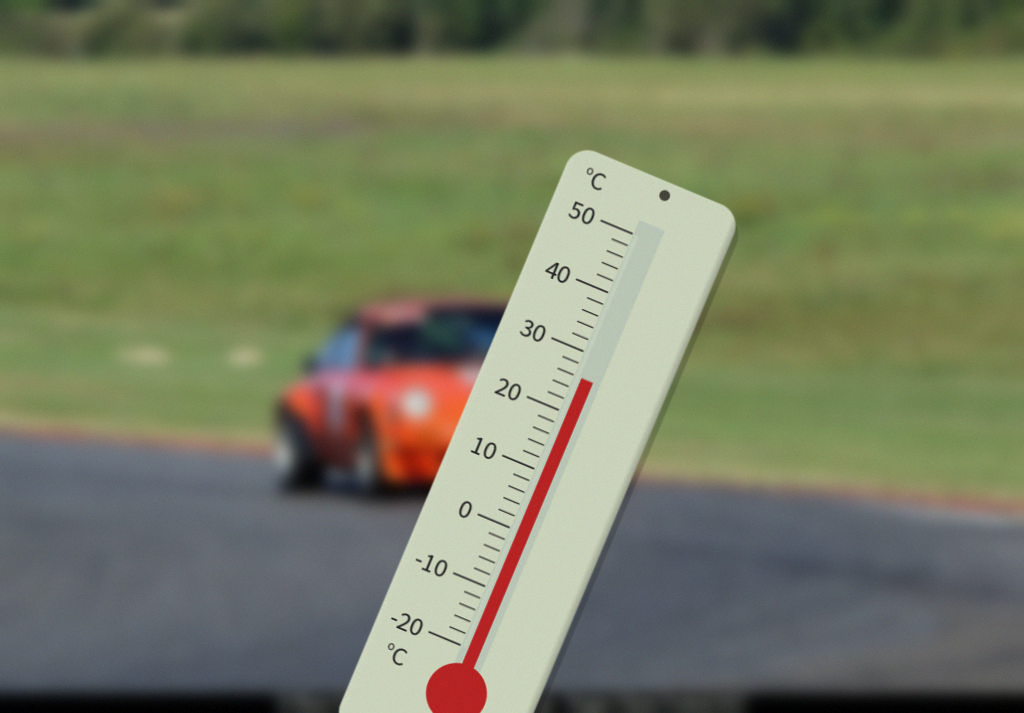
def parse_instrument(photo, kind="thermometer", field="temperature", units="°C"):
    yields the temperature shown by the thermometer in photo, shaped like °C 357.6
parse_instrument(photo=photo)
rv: °C 26
